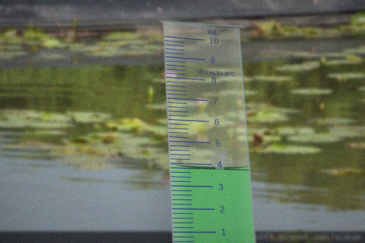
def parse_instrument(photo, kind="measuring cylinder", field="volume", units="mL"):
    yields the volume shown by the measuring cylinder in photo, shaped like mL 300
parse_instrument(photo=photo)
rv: mL 3.8
